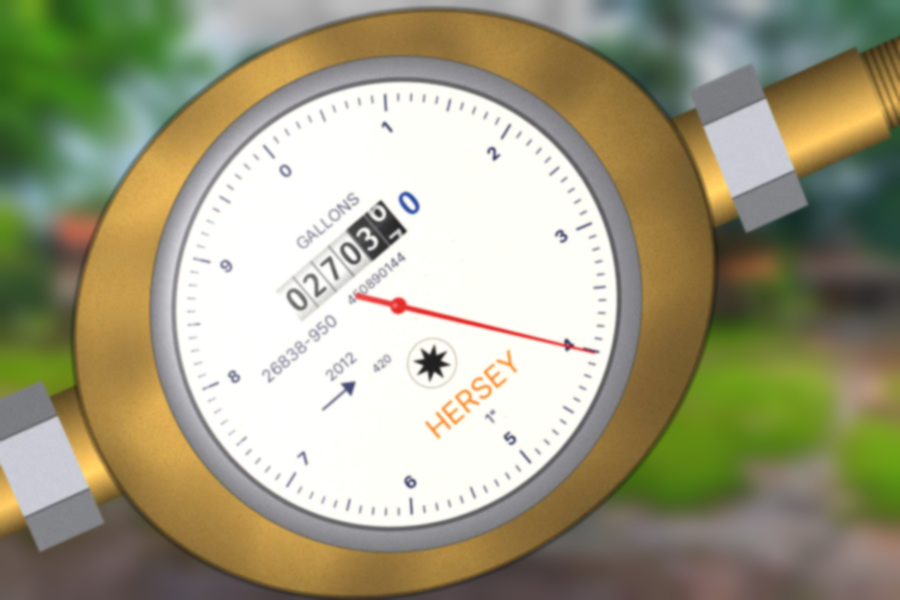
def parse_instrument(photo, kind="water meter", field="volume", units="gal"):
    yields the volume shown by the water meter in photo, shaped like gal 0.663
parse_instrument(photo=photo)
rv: gal 270364.0
